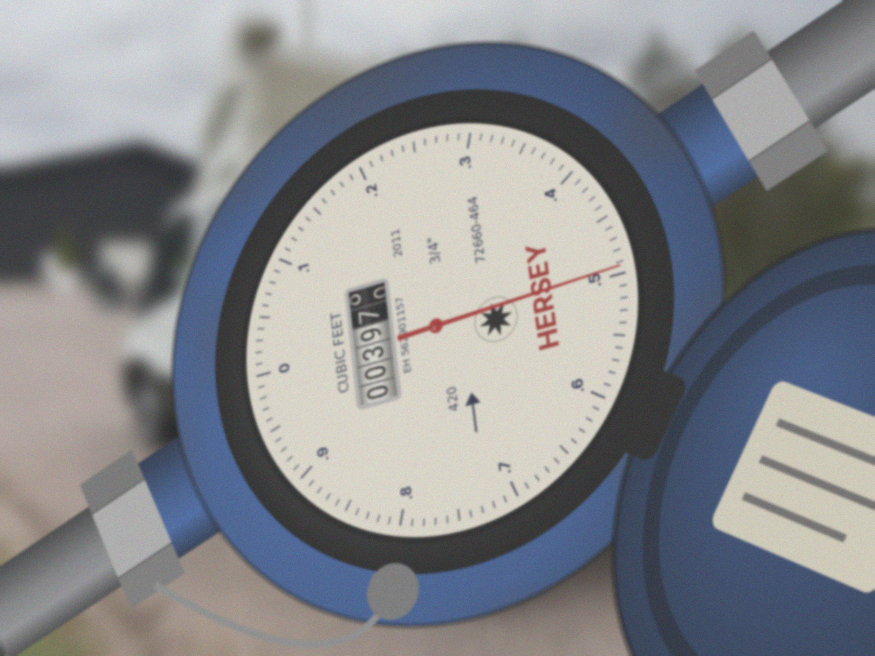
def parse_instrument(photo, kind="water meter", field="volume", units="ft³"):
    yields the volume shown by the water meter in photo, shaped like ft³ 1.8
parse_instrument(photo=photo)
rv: ft³ 3978.49
